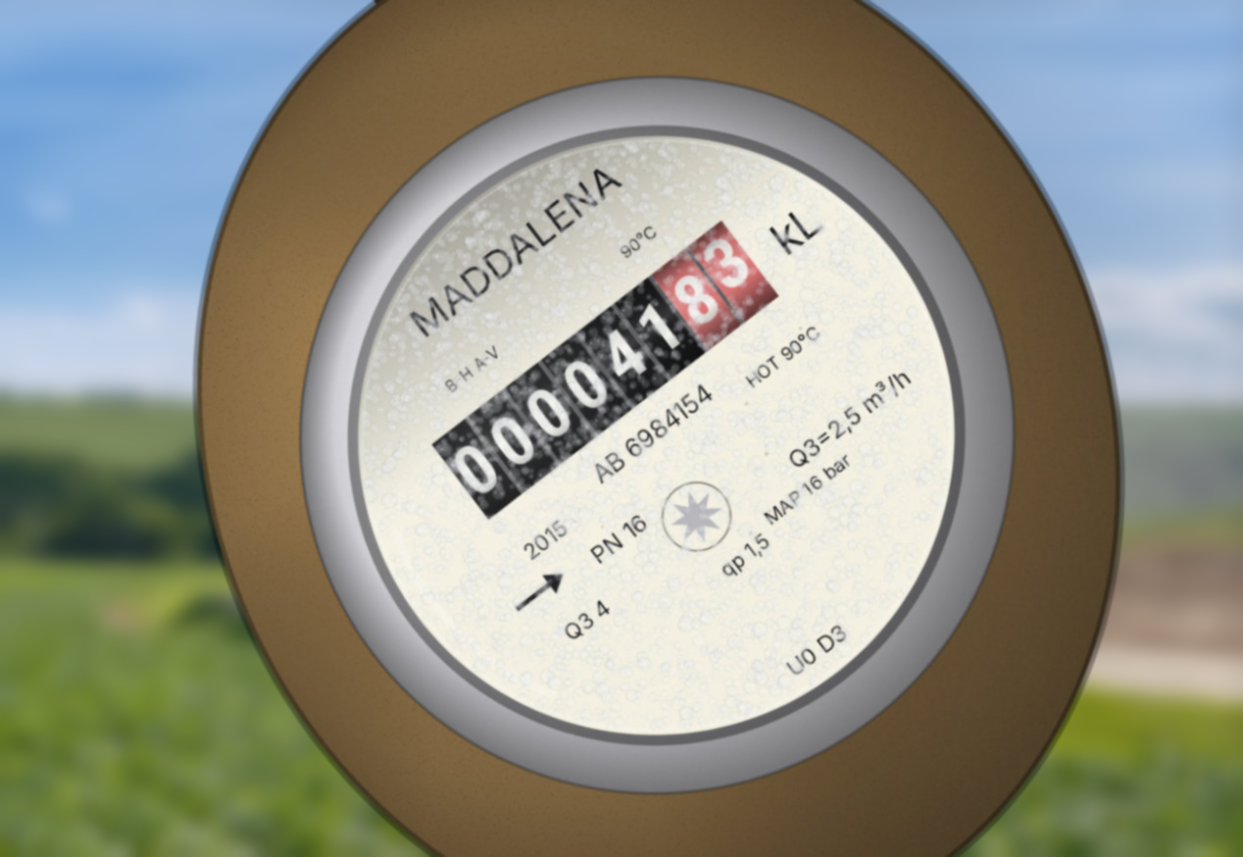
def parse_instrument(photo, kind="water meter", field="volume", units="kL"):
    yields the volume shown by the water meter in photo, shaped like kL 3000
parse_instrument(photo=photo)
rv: kL 41.83
